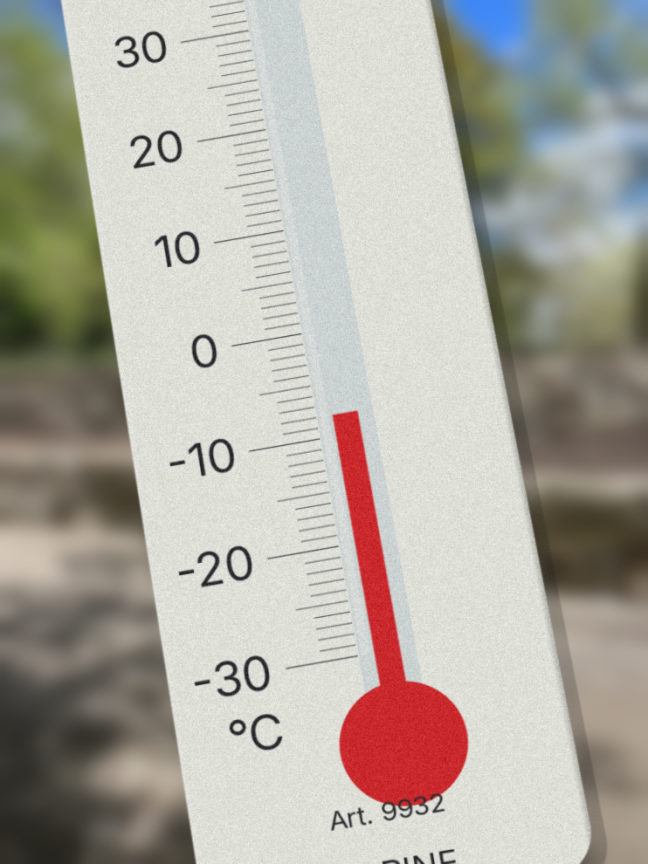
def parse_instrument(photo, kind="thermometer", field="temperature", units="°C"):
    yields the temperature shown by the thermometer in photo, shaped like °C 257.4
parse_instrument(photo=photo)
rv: °C -8
